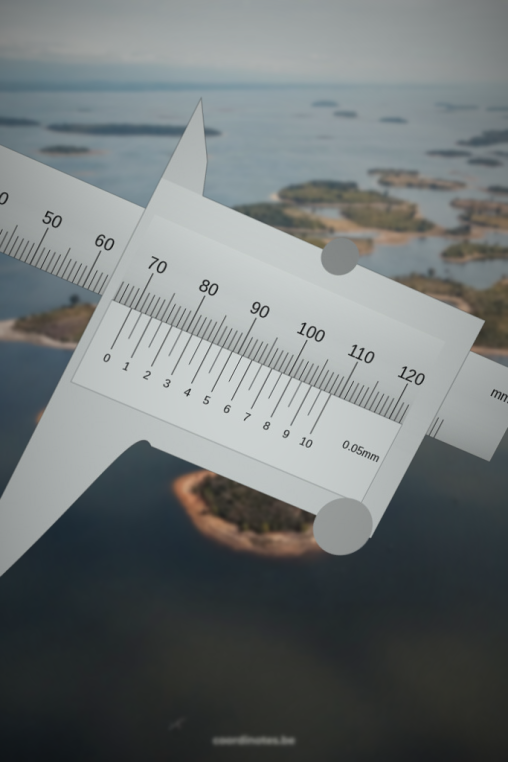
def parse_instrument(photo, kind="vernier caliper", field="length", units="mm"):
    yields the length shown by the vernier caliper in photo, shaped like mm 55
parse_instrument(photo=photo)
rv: mm 69.4
